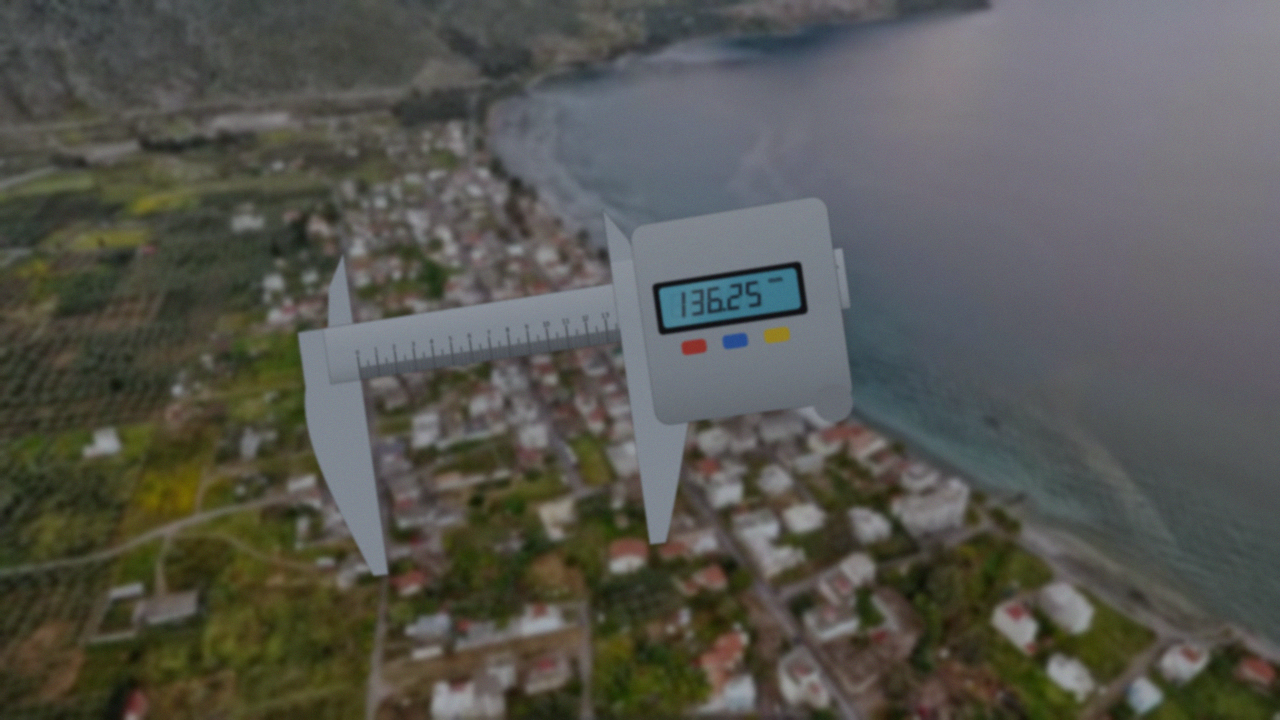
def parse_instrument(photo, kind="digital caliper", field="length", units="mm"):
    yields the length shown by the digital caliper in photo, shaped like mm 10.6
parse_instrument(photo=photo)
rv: mm 136.25
